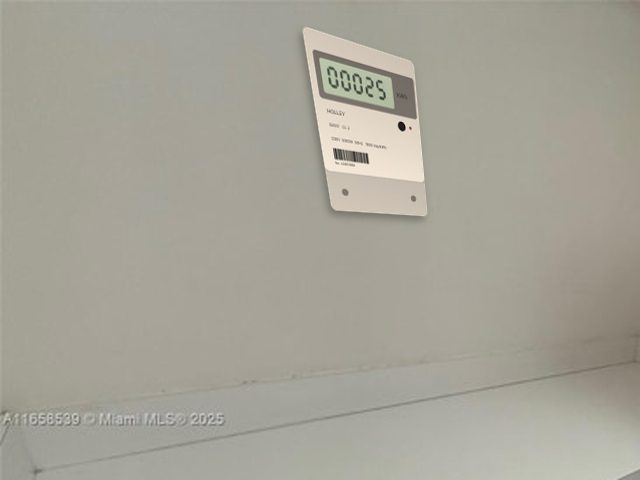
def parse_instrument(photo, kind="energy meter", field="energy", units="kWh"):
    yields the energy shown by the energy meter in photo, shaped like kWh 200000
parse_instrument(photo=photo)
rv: kWh 25
